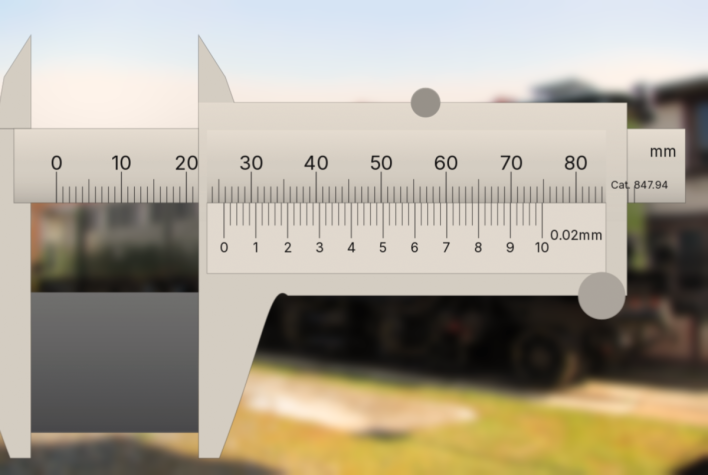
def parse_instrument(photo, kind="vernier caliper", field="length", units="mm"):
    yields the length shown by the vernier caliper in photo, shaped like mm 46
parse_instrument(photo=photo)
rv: mm 25.8
